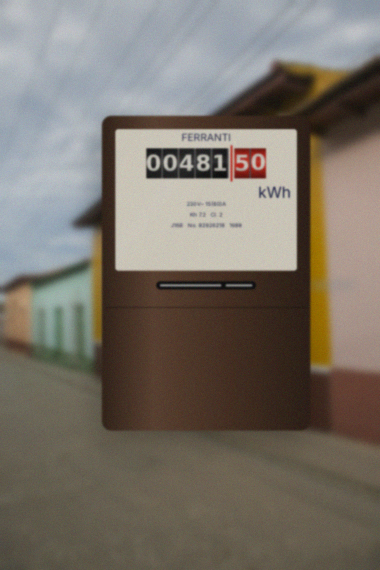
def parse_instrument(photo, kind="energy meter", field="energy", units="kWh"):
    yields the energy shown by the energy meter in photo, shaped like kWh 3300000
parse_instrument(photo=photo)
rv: kWh 481.50
